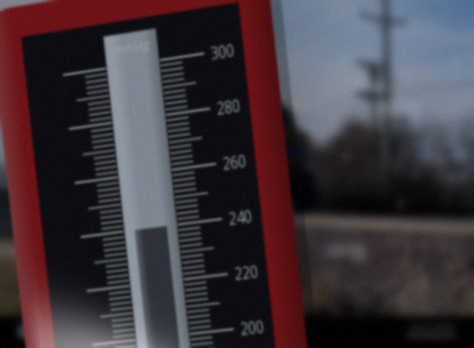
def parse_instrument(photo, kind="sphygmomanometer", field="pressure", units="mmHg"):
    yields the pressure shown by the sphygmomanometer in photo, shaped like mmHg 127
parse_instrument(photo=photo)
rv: mmHg 240
